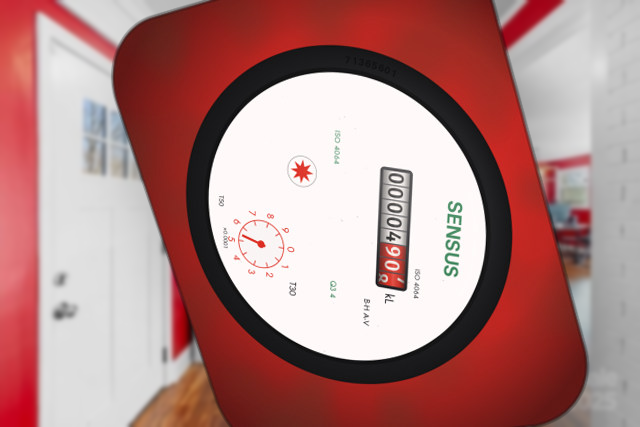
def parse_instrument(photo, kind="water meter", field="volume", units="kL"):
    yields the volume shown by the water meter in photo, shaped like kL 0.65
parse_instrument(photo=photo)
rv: kL 4.9075
